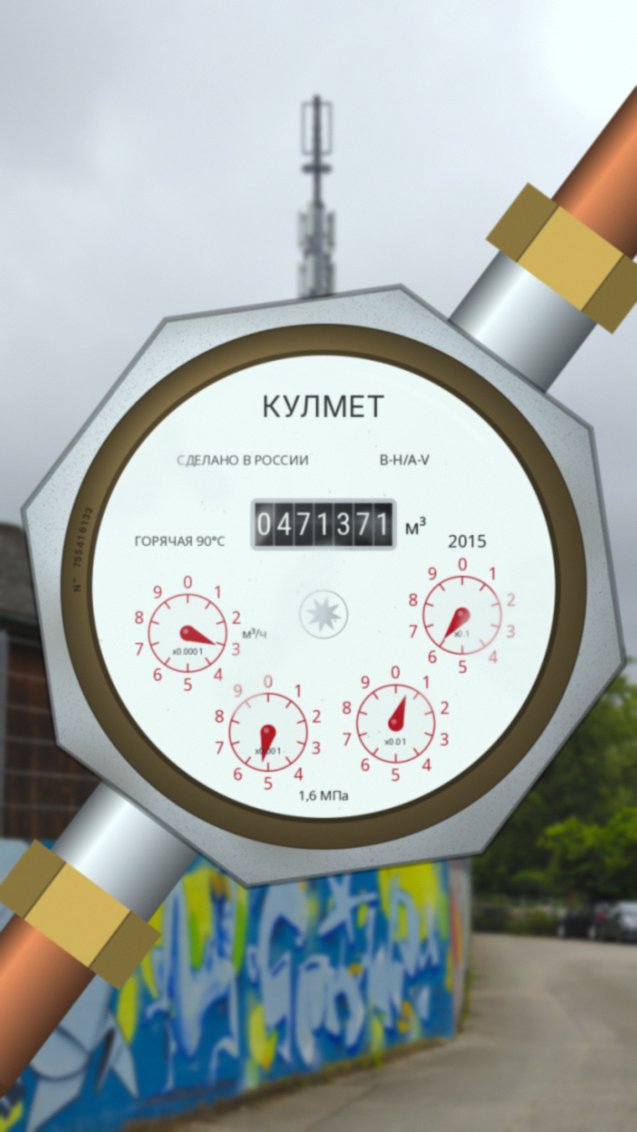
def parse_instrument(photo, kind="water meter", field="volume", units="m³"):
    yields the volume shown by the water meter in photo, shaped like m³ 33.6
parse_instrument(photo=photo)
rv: m³ 471371.6053
